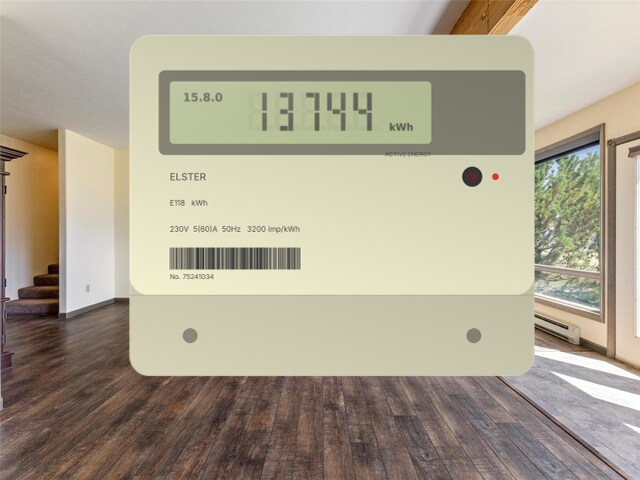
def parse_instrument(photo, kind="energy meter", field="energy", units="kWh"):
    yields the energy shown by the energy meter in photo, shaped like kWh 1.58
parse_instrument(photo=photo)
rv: kWh 13744
